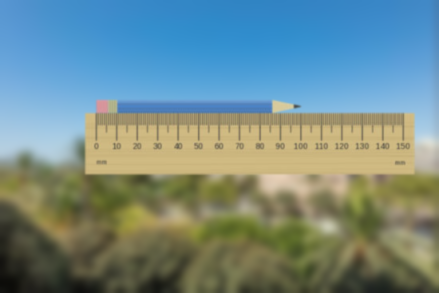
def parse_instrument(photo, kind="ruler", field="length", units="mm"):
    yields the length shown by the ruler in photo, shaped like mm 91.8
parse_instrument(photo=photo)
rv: mm 100
